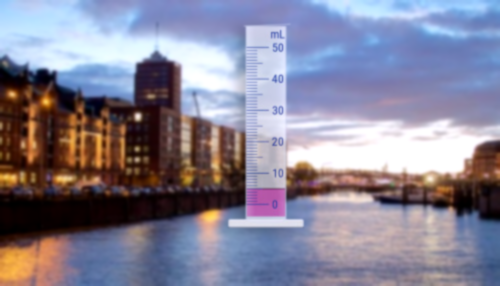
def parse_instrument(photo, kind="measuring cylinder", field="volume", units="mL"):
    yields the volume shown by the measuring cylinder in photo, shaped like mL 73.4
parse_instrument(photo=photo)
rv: mL 5
